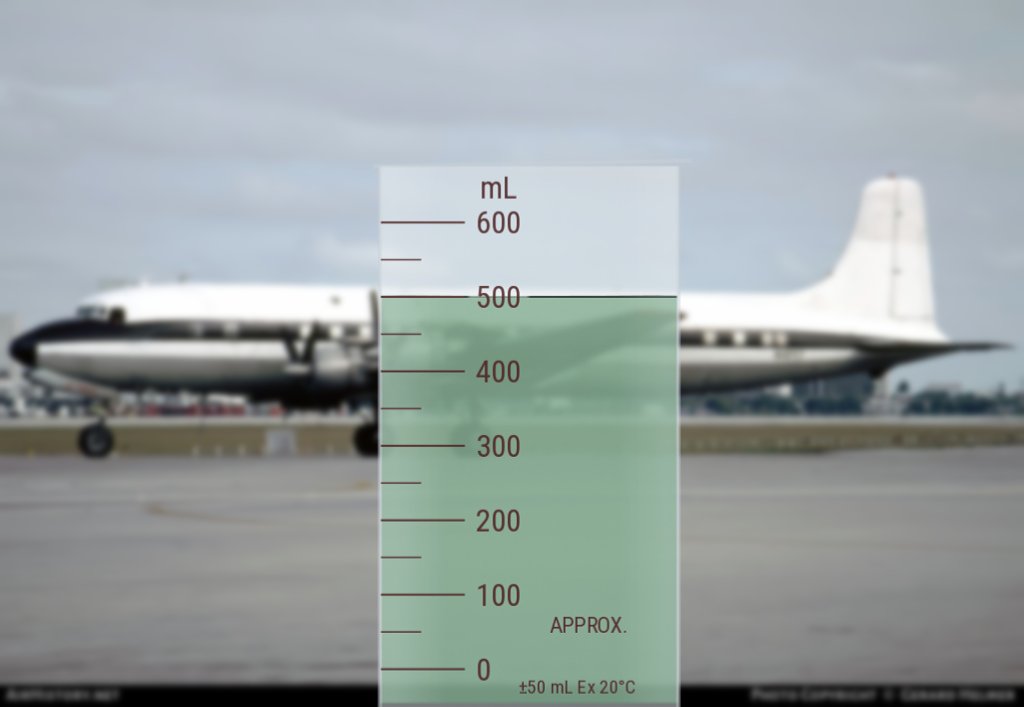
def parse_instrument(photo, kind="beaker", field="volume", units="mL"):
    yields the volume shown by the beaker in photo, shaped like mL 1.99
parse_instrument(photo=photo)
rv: mL 500
